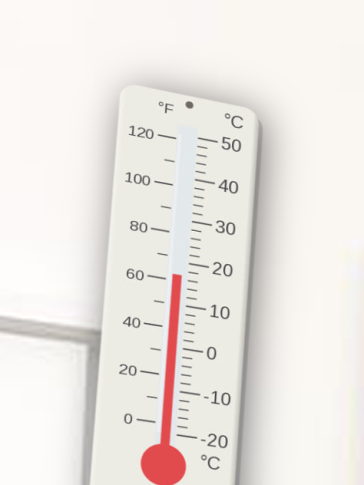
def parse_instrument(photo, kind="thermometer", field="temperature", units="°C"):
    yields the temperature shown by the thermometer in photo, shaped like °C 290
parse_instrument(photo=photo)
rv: °C 17
